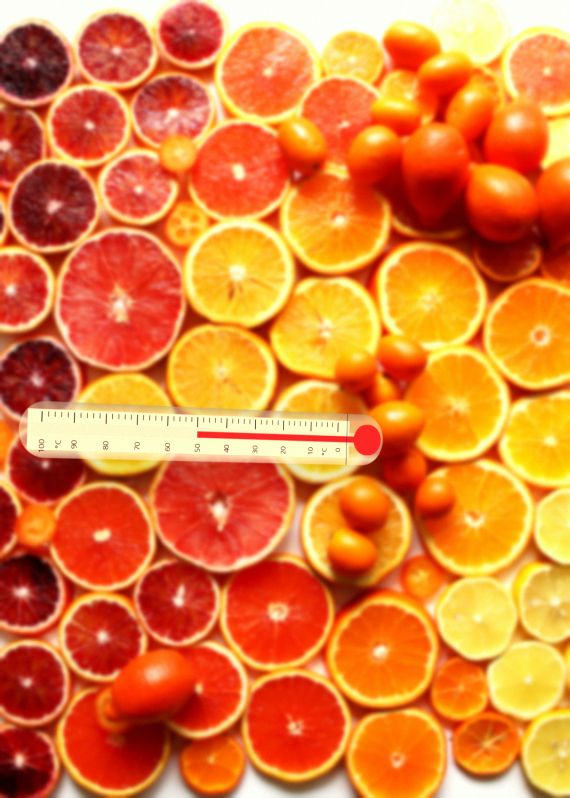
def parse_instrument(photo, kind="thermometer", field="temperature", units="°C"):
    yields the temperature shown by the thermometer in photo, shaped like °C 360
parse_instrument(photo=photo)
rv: °C 50
